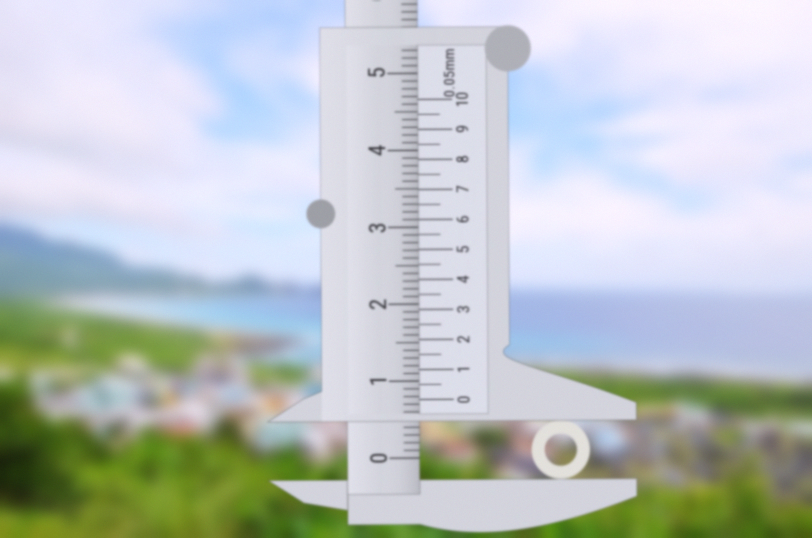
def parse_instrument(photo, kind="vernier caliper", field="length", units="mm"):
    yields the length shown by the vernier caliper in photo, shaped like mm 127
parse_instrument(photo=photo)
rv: mm 7.6
